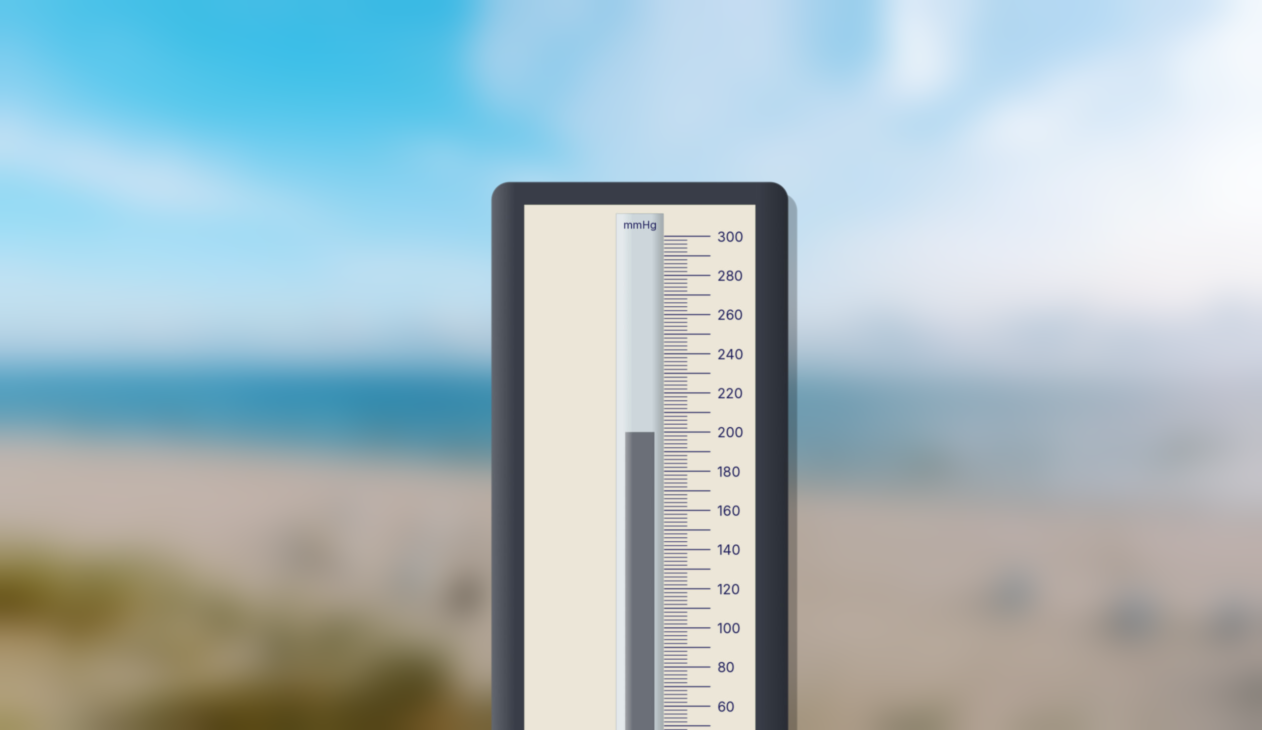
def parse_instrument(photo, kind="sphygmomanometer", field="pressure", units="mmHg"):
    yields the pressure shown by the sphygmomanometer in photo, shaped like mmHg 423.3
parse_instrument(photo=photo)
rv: mmHg 200
